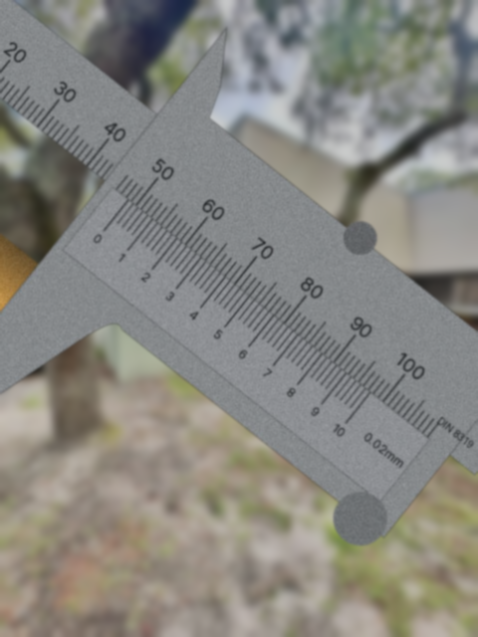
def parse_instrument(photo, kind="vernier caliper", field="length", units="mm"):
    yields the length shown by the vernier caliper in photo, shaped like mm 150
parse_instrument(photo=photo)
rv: mm 48.5
